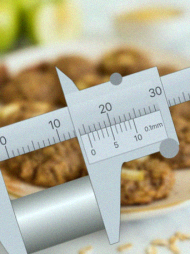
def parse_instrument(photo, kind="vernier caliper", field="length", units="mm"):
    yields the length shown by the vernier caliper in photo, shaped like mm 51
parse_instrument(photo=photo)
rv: mm 15.4
